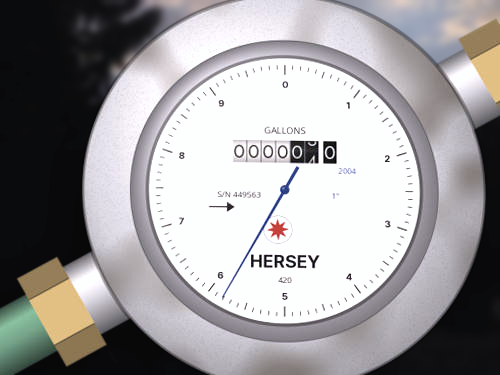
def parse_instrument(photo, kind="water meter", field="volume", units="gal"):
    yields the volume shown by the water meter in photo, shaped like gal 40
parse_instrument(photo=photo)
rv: gal 35.8
